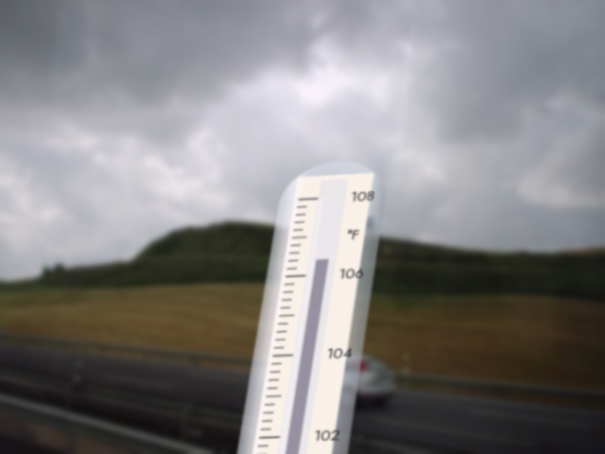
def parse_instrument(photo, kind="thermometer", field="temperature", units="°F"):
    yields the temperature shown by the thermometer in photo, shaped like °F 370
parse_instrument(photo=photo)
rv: °F 106.4
